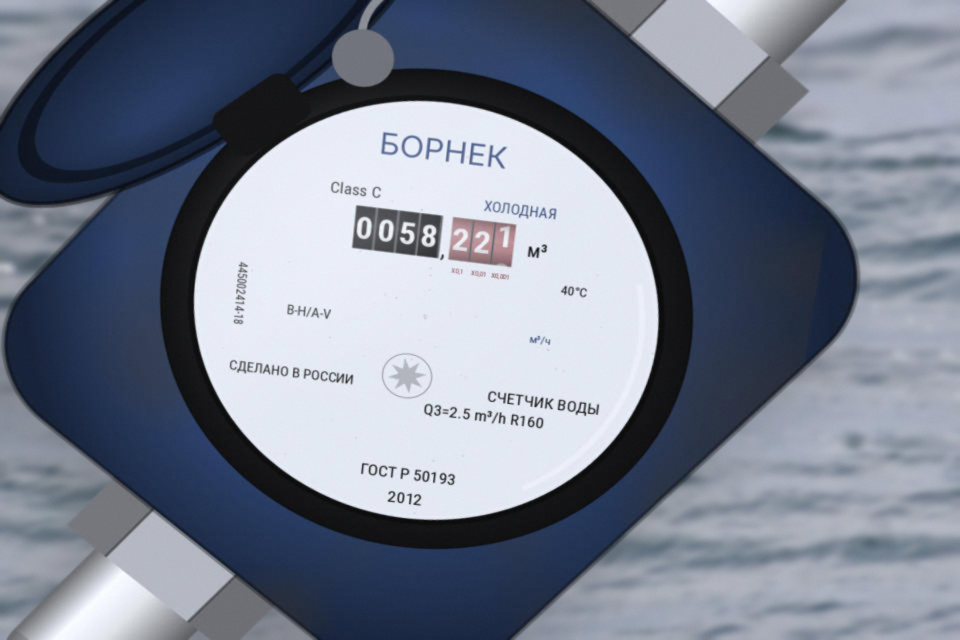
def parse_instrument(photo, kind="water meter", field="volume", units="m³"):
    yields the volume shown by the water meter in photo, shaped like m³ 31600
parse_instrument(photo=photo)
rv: m³ 58.221
